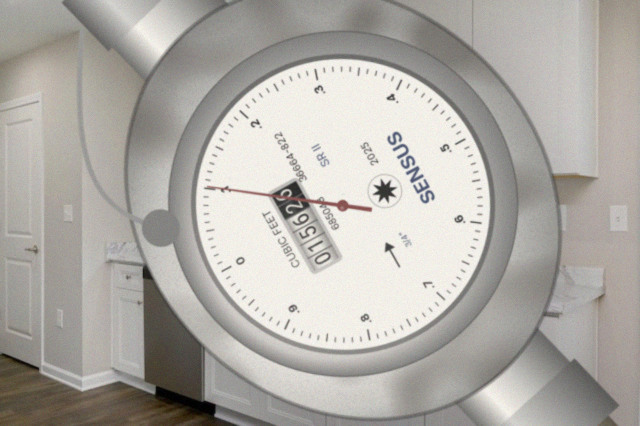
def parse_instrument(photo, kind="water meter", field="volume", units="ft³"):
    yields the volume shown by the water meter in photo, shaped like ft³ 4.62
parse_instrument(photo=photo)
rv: ft³ 15626.10
